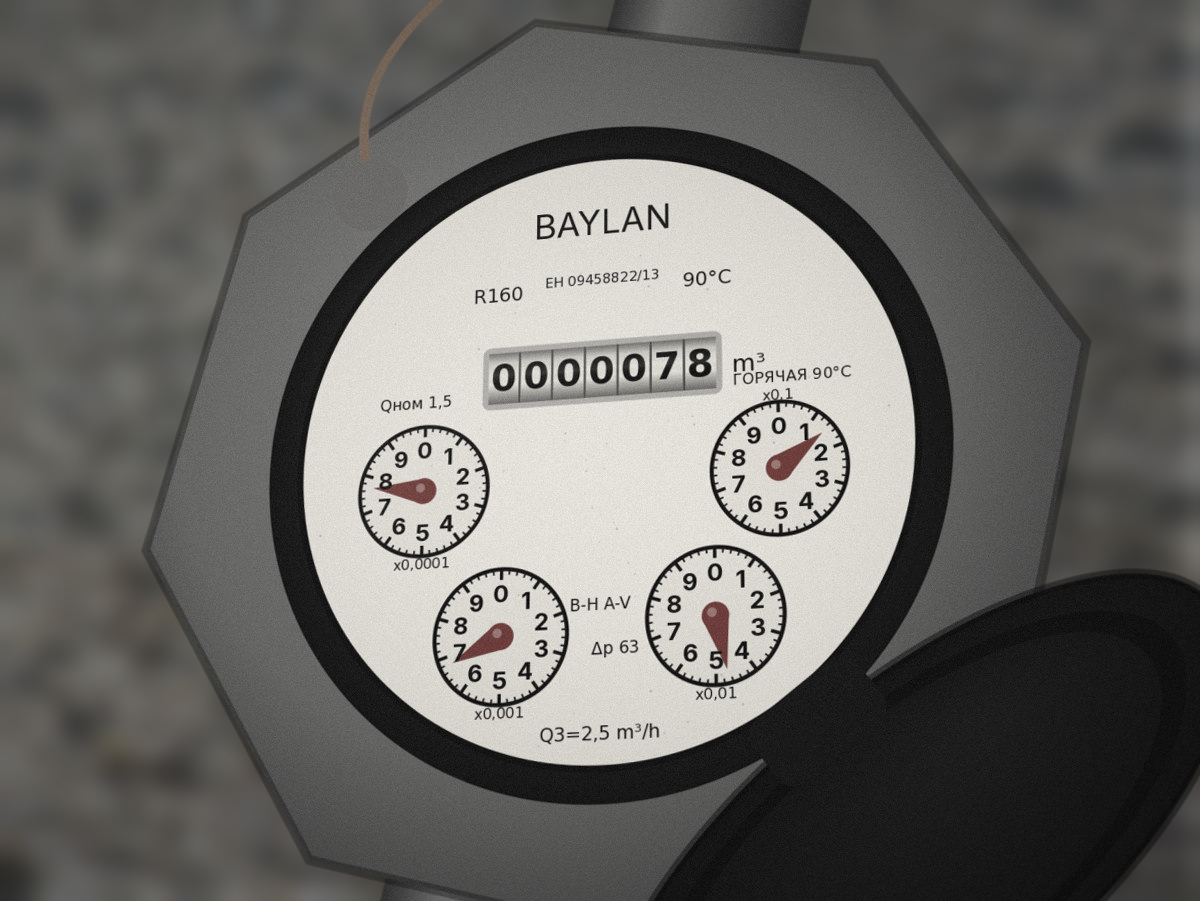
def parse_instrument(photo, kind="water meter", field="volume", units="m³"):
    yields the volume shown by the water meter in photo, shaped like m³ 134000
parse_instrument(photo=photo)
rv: m³ 78.1467
